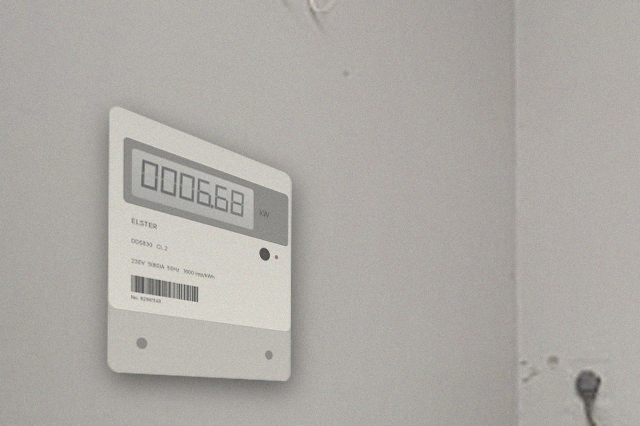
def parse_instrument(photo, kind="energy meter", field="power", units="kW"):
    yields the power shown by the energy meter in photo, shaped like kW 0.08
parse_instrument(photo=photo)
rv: kW 6.68
